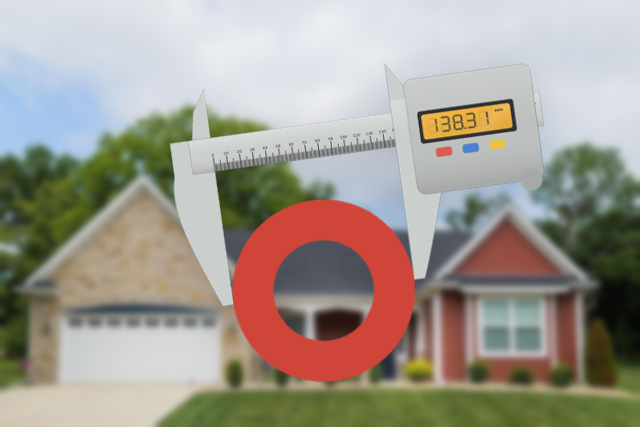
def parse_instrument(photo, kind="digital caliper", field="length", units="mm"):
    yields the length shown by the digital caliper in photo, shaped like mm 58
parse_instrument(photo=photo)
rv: mm 138.31
